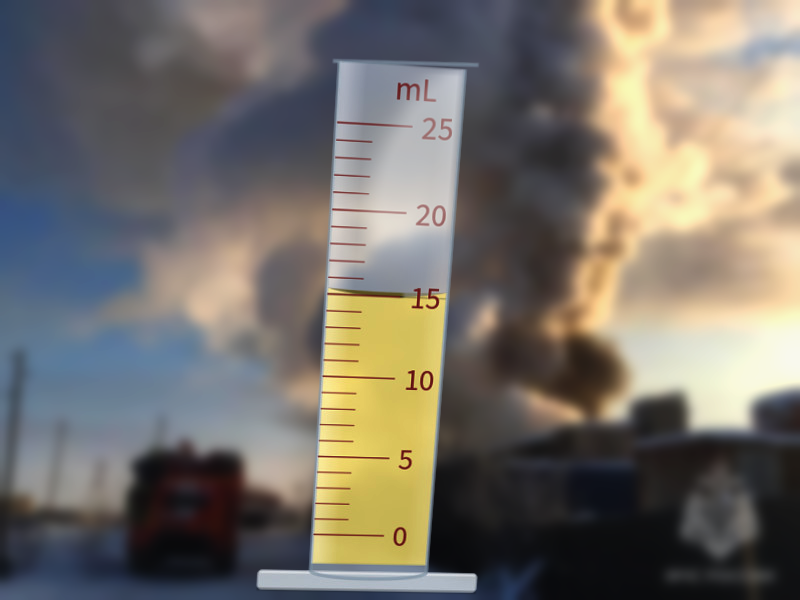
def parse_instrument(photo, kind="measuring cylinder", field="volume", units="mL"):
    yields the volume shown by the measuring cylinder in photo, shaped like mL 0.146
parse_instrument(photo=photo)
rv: mL 15
